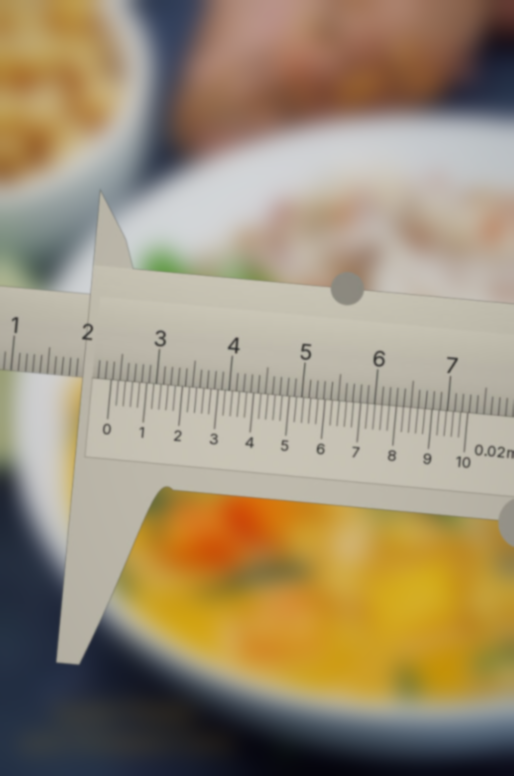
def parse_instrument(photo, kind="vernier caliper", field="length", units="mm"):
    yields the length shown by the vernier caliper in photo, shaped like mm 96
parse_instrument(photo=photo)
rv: mm 23.8
